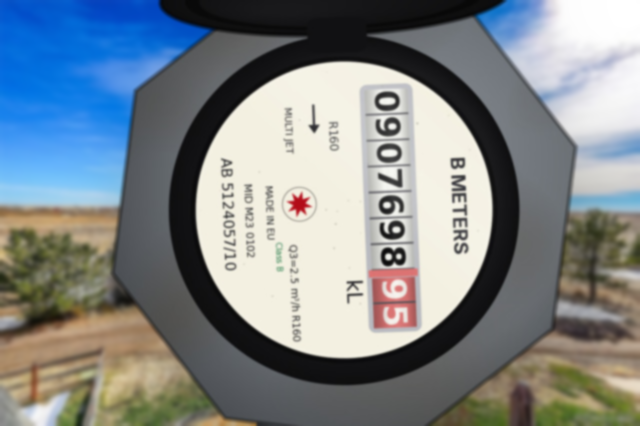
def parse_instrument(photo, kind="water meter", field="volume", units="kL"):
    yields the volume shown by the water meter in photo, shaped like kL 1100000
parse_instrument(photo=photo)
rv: kL 907698.95
